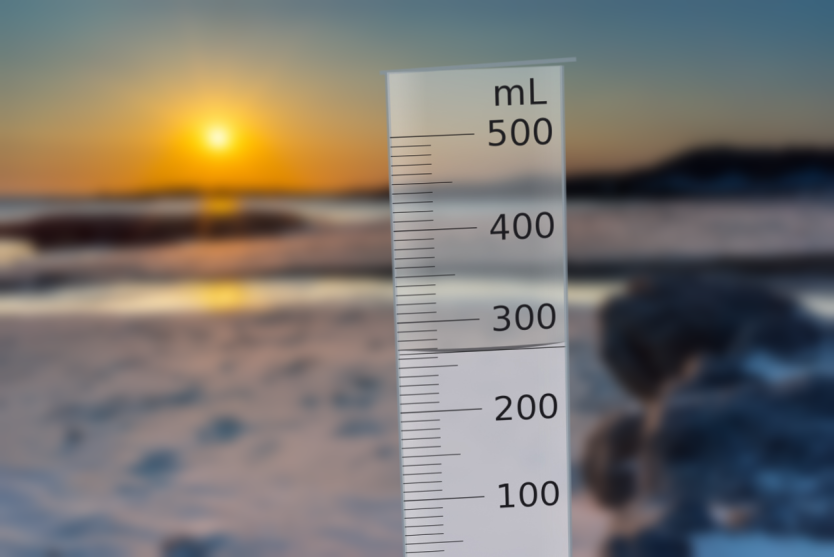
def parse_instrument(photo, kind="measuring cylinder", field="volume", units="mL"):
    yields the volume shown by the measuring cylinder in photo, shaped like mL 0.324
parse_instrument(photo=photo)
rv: mL 265
